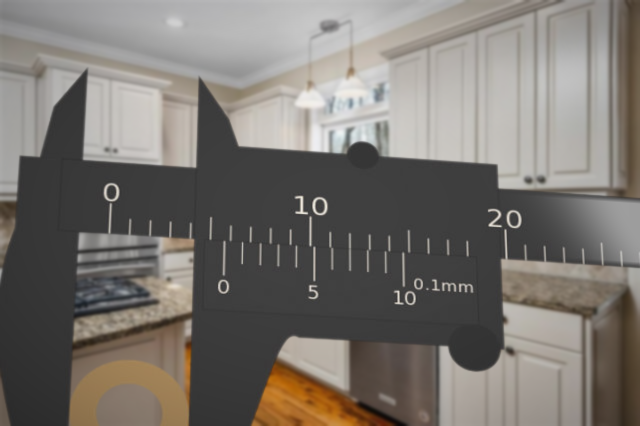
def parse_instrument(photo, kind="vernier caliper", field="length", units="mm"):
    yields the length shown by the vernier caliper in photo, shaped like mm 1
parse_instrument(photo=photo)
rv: mm 5.7
